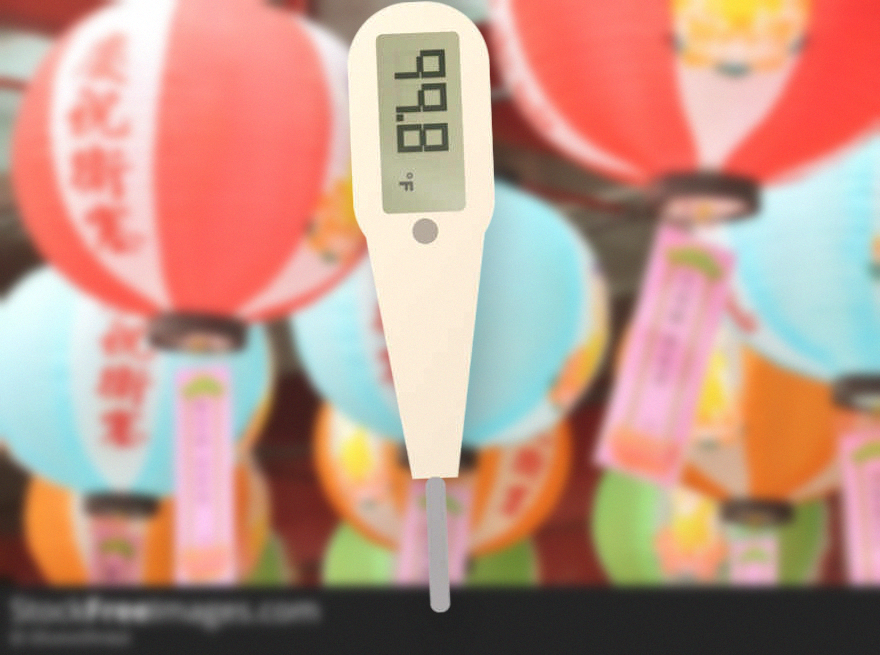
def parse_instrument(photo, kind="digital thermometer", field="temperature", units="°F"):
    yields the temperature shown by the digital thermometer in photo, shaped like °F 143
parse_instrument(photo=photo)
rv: °F 99.8
